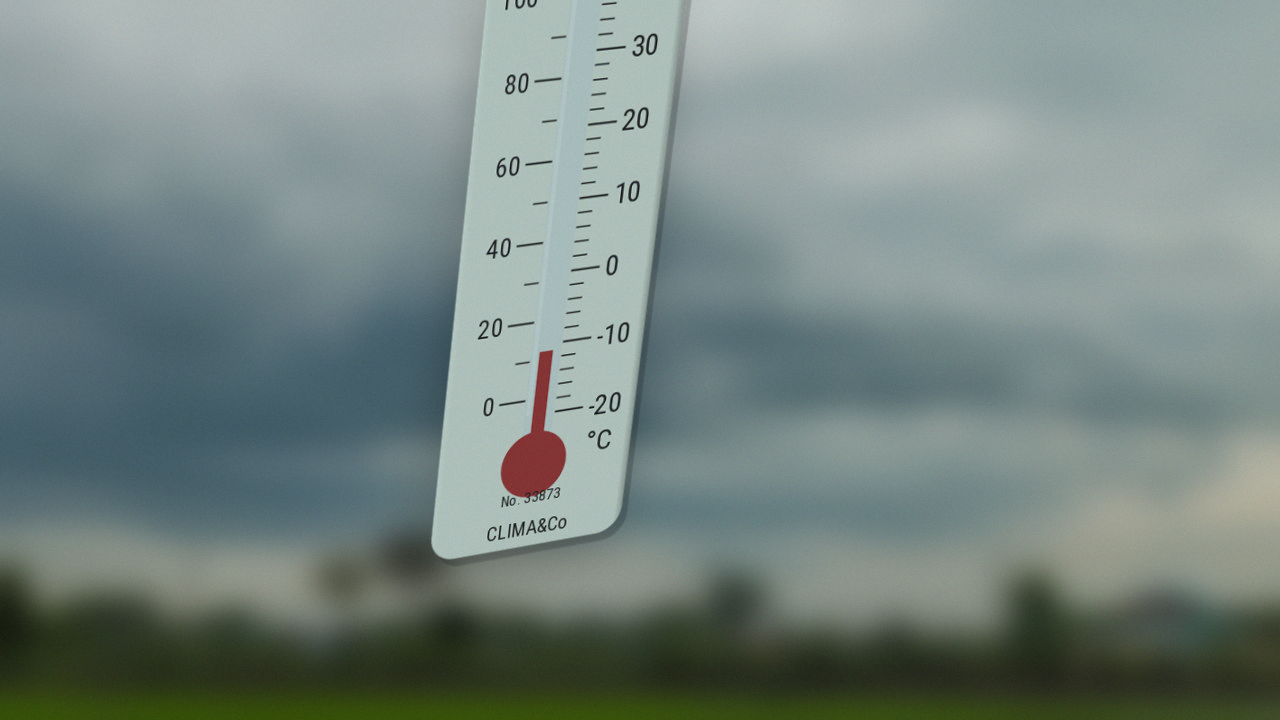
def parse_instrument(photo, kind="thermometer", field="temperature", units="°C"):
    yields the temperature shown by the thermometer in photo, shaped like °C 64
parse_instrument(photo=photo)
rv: °C -11
